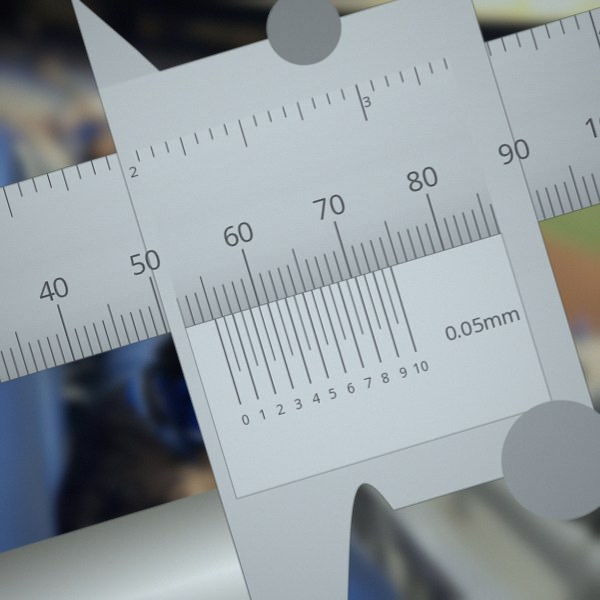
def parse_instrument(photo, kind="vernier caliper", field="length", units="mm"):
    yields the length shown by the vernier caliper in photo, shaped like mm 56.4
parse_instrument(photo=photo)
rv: mm 55.2
